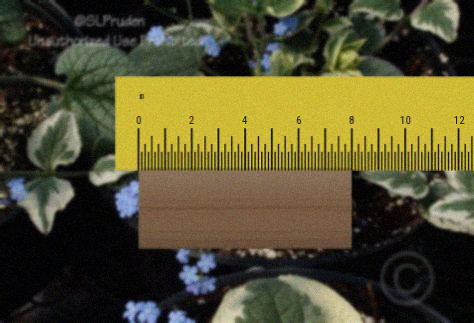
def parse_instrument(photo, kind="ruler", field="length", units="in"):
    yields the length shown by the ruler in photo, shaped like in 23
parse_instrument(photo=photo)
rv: in 8
